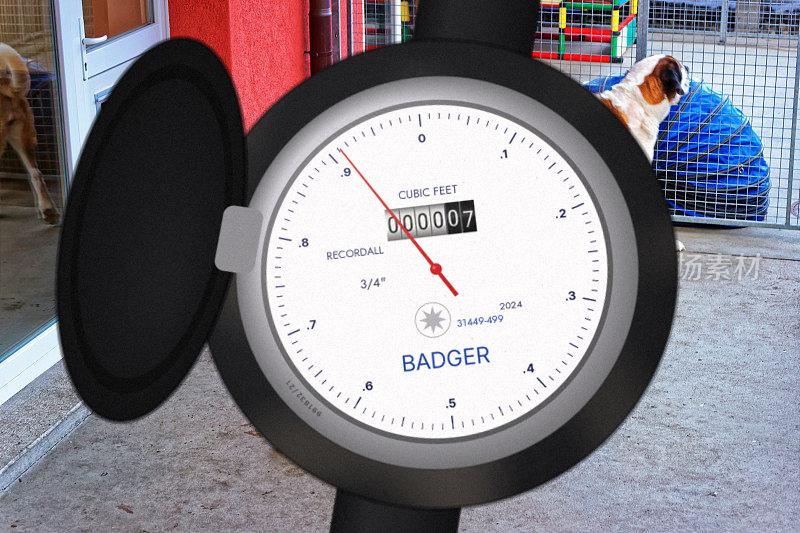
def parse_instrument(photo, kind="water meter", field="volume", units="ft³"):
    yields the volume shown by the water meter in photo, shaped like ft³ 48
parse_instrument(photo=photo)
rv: ft³ 6.91
